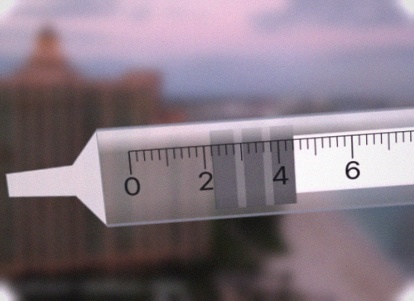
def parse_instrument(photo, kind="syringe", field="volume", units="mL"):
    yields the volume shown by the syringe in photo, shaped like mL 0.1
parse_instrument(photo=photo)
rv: mL 2.2
